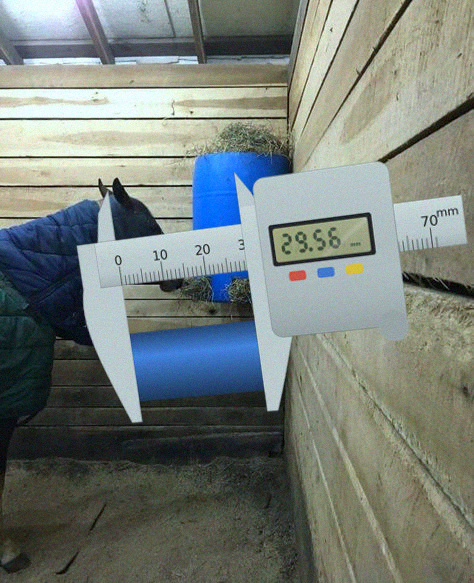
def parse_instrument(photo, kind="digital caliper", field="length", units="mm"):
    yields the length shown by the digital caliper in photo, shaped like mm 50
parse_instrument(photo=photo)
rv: mm 29.56
